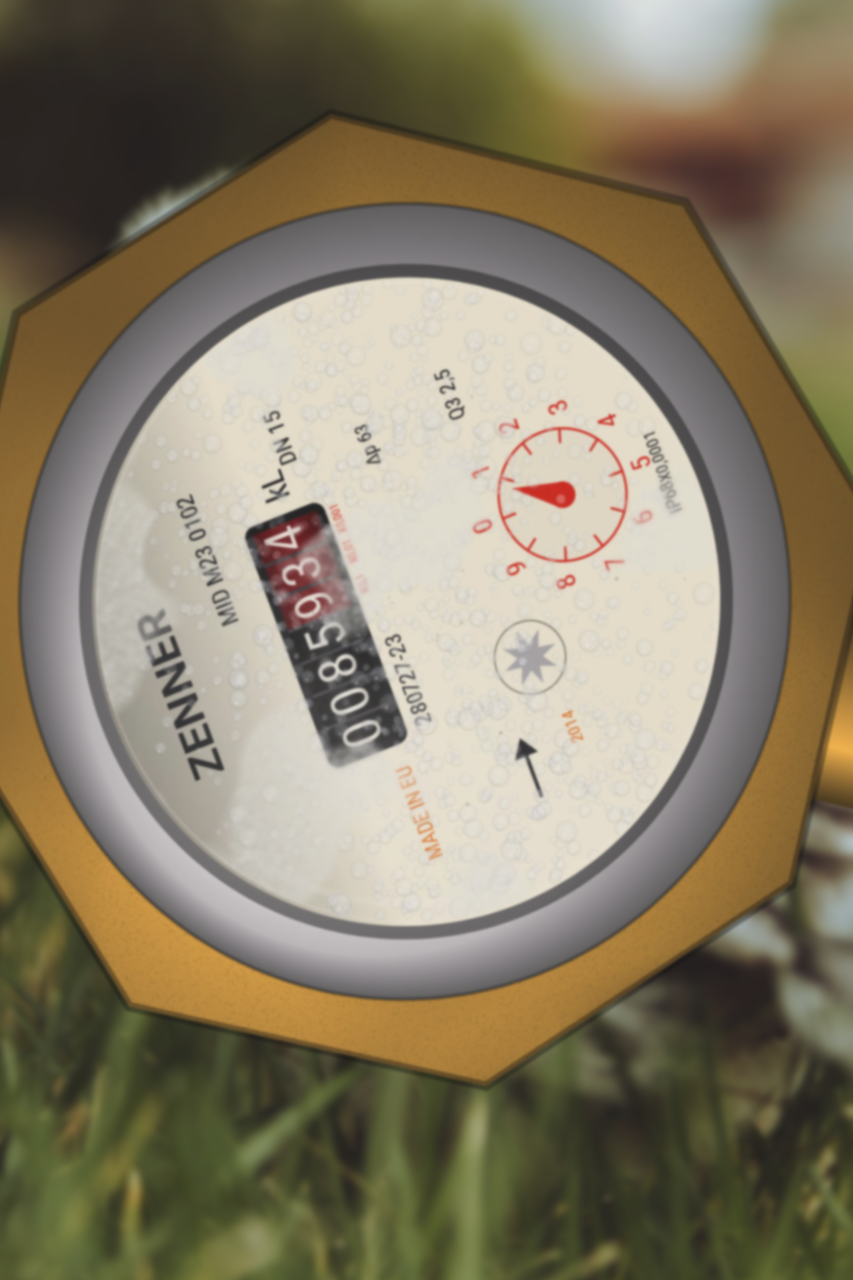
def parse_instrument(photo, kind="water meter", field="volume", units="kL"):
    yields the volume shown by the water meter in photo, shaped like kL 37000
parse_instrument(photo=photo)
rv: kL 85.9340
